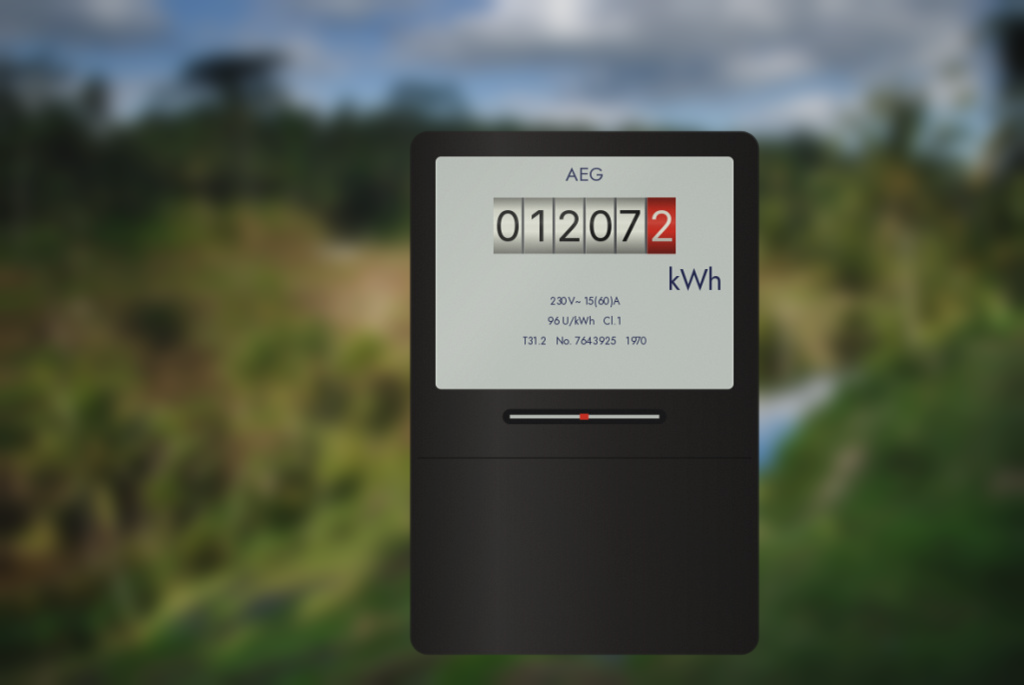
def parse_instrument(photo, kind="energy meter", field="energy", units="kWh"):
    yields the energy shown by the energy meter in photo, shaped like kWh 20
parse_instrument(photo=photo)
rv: kWh 1207.2
